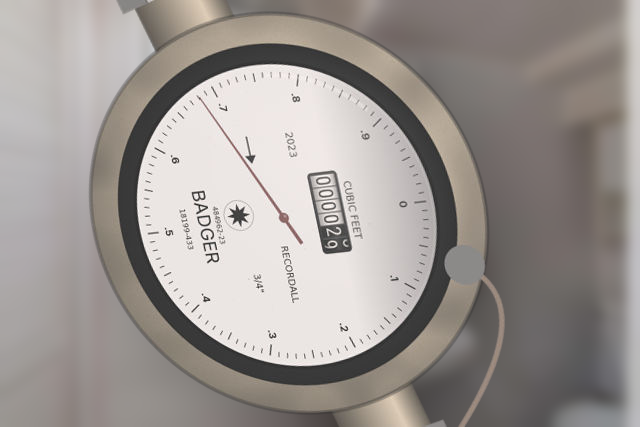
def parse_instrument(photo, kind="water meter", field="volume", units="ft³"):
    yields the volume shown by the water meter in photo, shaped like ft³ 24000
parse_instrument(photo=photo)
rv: ft³ 28.68
